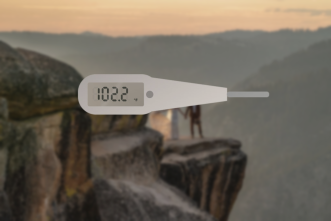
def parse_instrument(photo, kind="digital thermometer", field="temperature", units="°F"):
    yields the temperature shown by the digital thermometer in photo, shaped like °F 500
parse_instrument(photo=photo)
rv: °F 102.2
